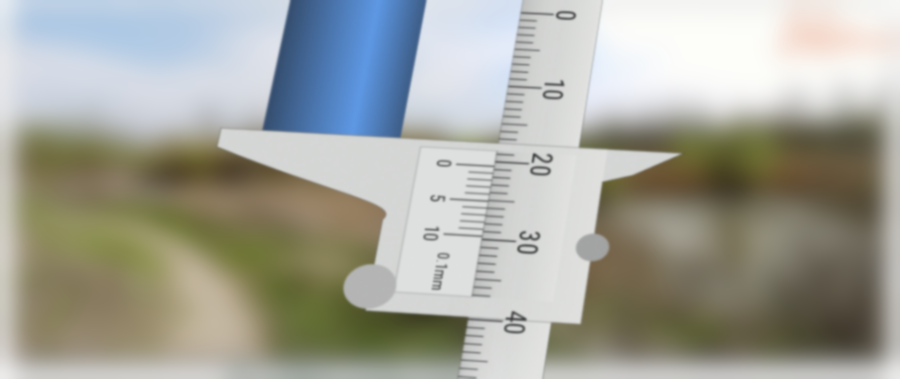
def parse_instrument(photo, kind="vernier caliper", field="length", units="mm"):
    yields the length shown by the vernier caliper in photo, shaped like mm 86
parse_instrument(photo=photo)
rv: mm 20.6
